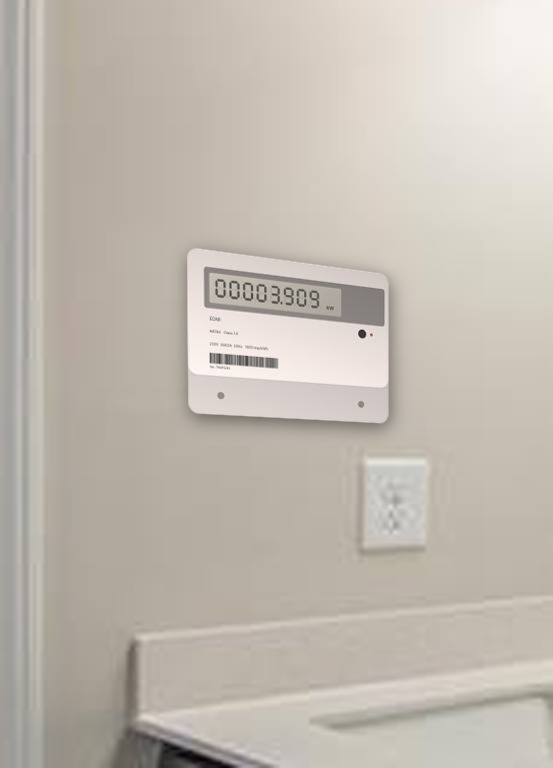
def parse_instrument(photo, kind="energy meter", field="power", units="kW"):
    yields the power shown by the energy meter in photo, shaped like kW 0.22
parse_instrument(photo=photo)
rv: kW 3.909
